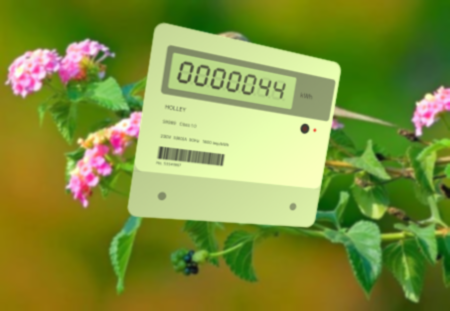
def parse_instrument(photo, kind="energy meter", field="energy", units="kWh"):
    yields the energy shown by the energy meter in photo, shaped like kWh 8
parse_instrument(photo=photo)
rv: kWh 44
